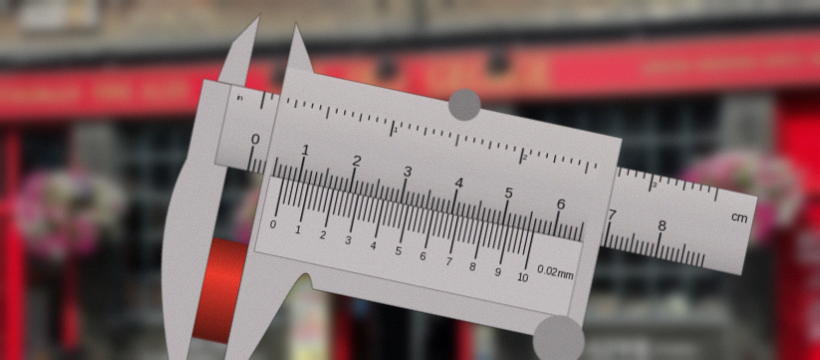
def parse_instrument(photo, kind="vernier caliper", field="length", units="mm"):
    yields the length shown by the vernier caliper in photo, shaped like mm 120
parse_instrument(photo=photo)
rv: mm 7.0
